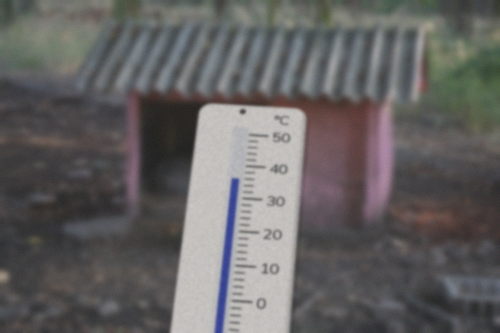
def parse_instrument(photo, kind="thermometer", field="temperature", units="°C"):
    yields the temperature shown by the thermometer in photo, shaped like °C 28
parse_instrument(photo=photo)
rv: °C 36
